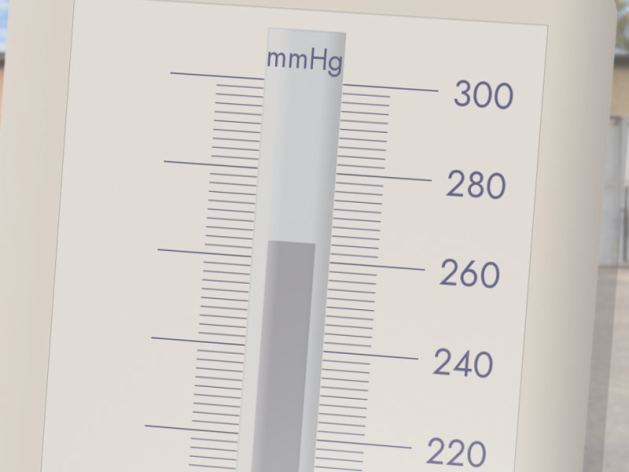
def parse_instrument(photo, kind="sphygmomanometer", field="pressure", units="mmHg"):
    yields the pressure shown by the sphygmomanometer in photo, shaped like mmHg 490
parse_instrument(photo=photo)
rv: mmHg 264
